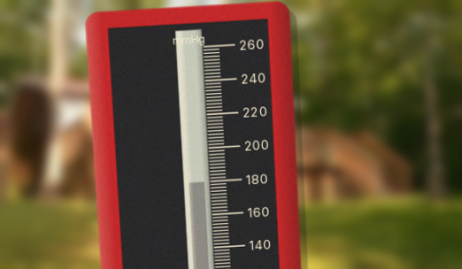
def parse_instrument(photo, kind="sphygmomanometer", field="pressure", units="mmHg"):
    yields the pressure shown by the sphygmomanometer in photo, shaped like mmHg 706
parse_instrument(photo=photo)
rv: mmHg 180
